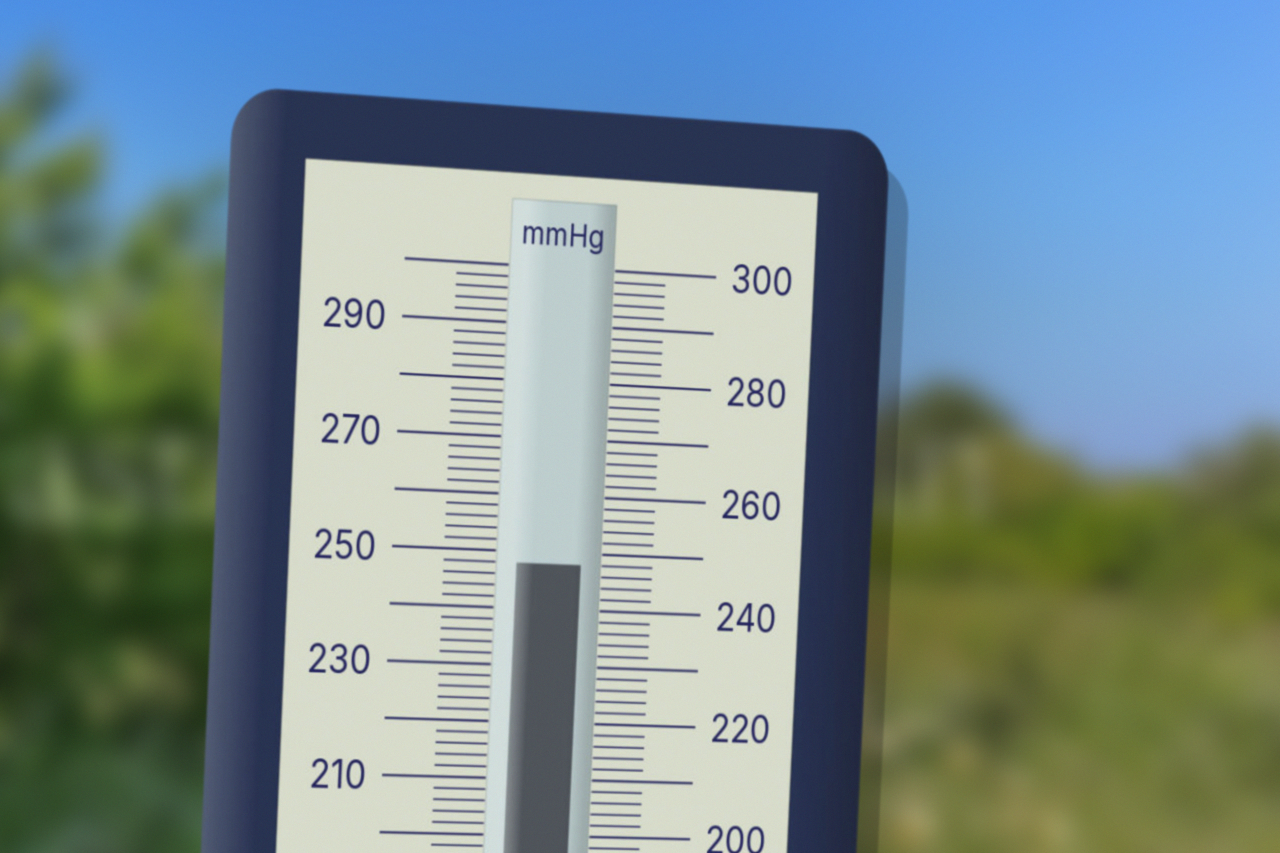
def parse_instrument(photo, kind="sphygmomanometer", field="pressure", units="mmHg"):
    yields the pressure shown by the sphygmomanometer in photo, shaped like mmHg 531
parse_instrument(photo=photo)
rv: mmHg 248
